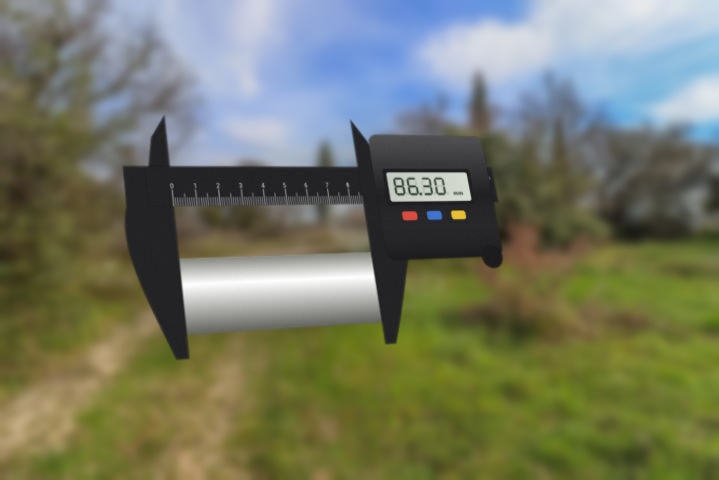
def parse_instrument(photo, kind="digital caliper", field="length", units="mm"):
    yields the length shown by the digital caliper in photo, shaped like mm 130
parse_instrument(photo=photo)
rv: mm 86.30
